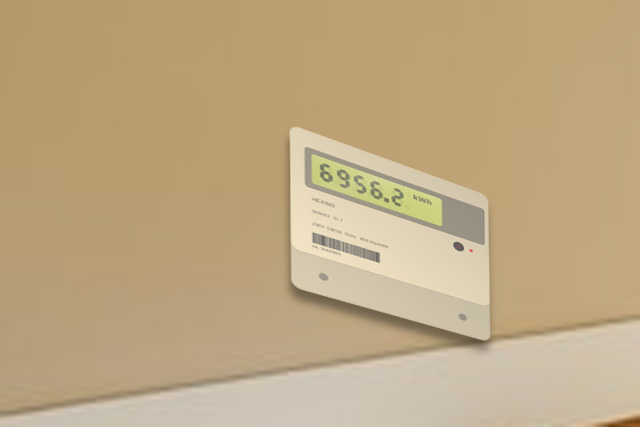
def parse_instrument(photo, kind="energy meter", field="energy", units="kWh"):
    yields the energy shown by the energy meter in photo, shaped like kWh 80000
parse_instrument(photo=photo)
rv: kWh 6956.2
